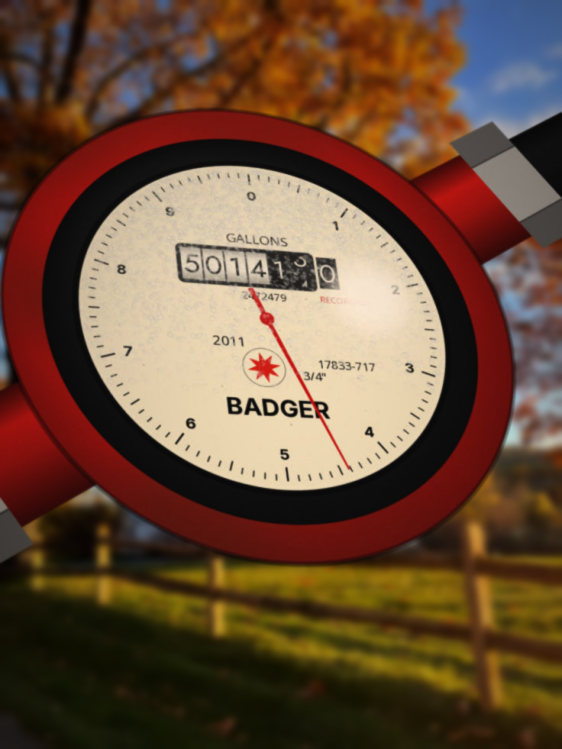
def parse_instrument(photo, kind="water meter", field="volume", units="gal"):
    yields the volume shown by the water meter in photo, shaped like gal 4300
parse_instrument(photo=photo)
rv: gal 5014134.4
